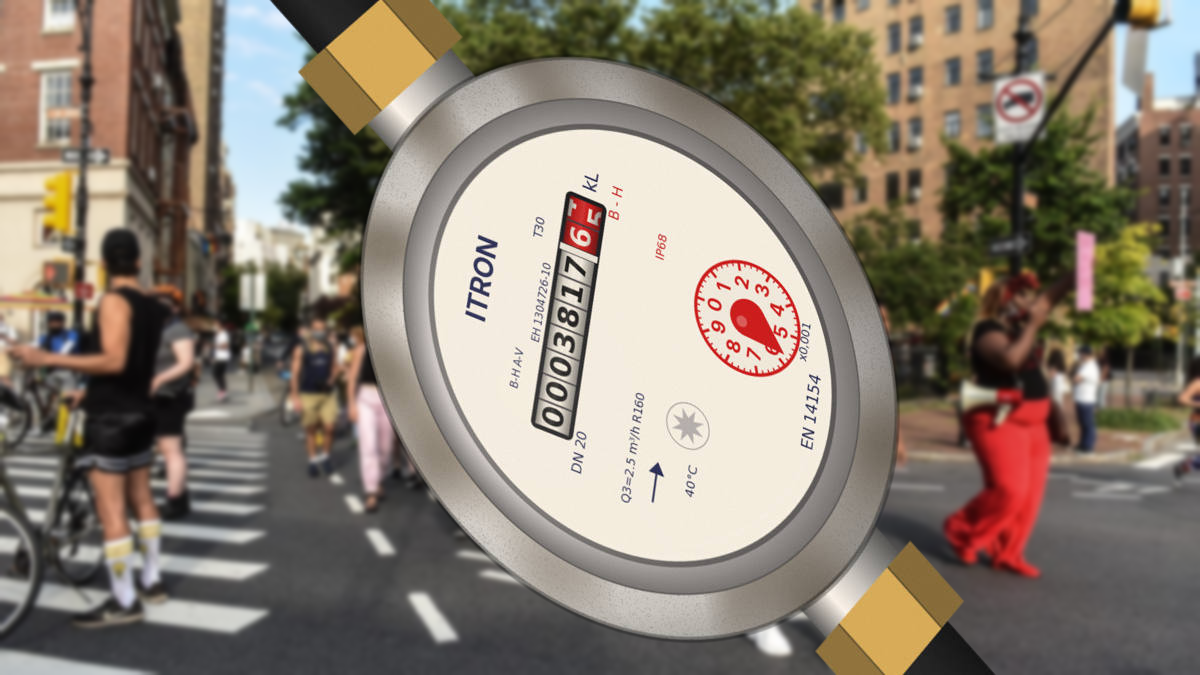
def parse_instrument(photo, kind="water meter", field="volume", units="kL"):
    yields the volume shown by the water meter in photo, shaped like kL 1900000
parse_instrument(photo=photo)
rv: kL 3817.645
